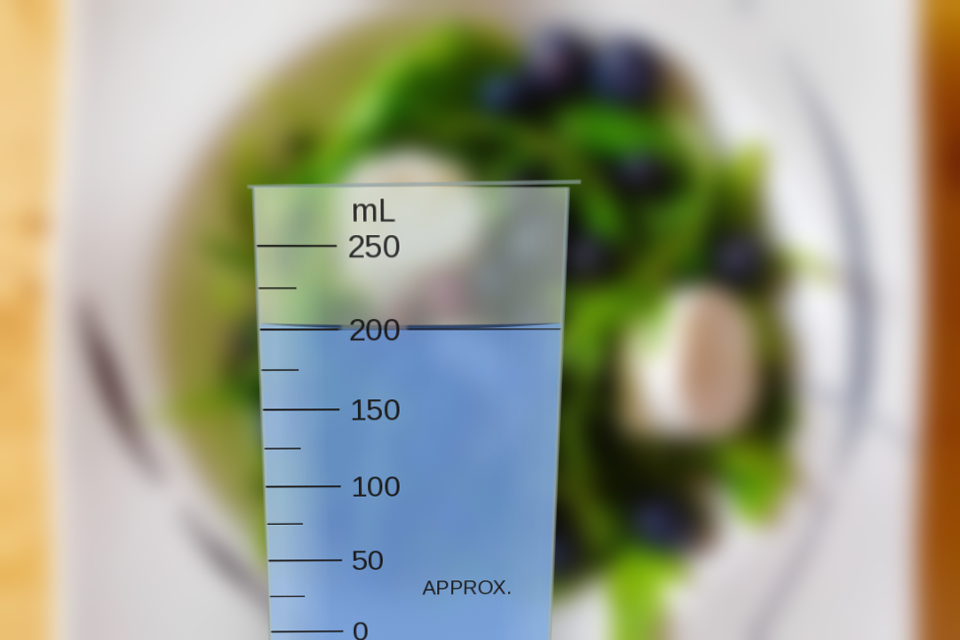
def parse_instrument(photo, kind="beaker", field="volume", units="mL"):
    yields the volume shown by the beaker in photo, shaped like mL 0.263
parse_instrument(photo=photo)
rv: mL 200
